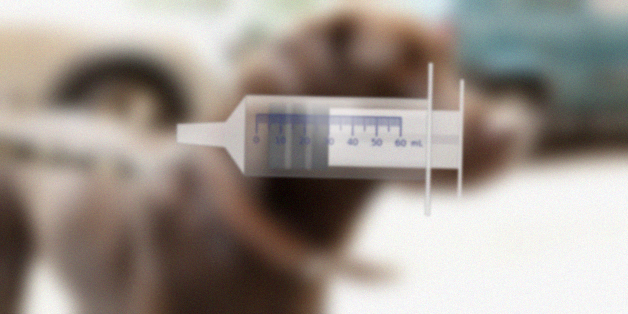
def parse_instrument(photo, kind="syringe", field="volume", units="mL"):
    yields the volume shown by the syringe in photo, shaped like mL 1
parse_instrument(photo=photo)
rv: mL 5
